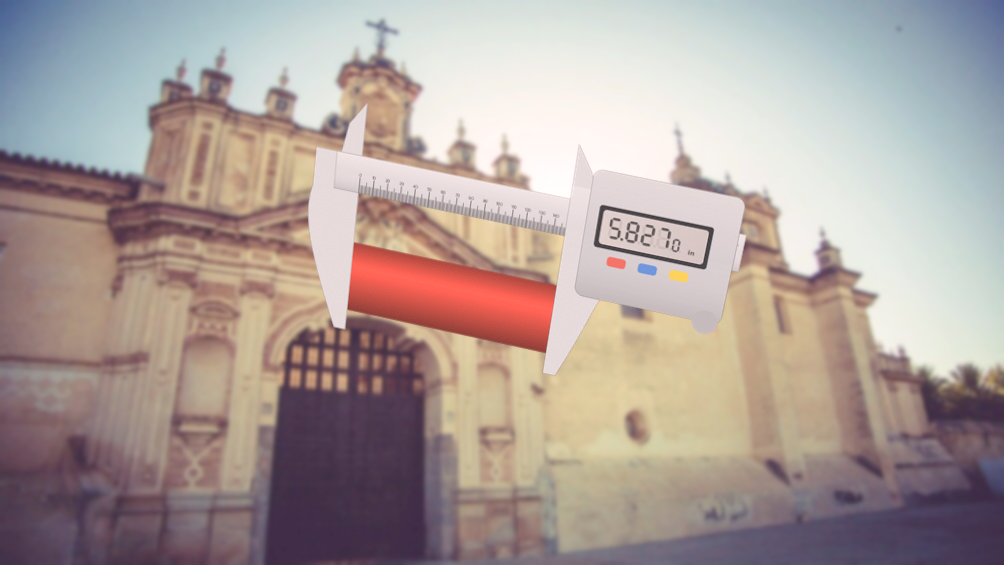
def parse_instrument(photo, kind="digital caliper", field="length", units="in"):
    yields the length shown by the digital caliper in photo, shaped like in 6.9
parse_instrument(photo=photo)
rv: in 5.8270
